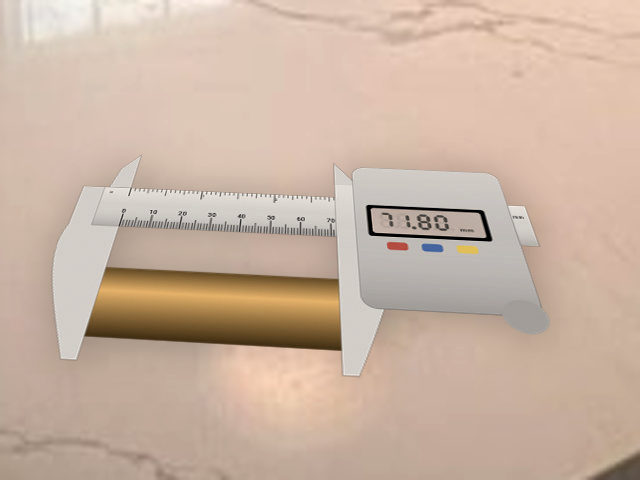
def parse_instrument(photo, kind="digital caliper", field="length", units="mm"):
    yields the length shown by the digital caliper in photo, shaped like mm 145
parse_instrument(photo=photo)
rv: mm 71.80
